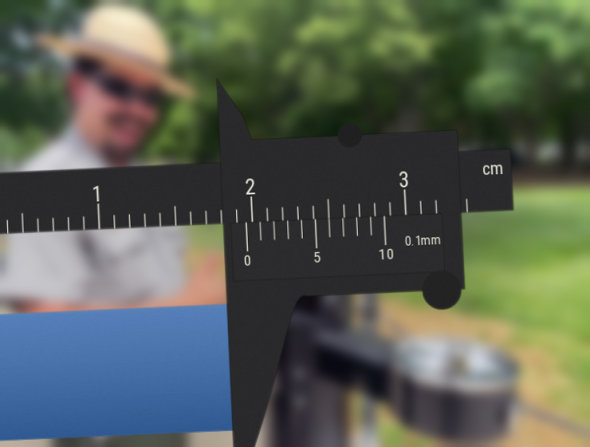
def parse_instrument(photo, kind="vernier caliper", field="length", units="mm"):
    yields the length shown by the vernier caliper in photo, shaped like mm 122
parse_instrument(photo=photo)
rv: mm 19.6
